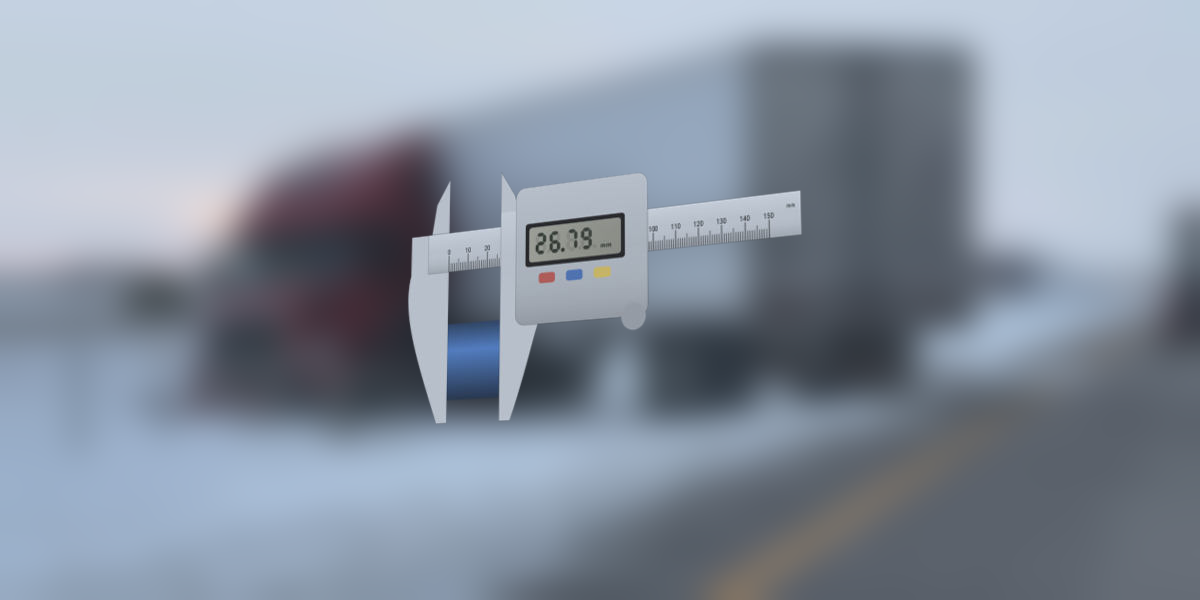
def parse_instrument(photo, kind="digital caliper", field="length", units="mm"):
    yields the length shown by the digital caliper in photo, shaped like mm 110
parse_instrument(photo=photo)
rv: mm 26.79
